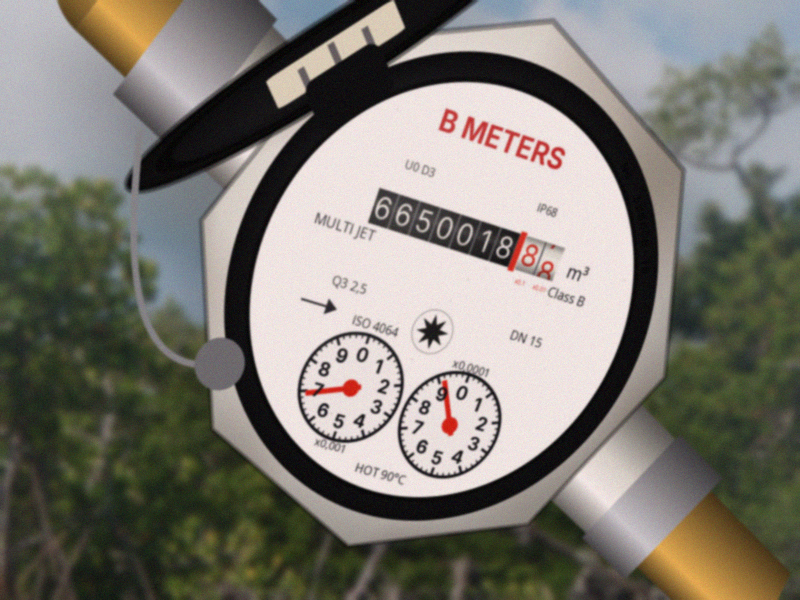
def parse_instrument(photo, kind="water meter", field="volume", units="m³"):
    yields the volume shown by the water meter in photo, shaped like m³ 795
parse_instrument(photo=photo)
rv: m³ 6650018.8769
